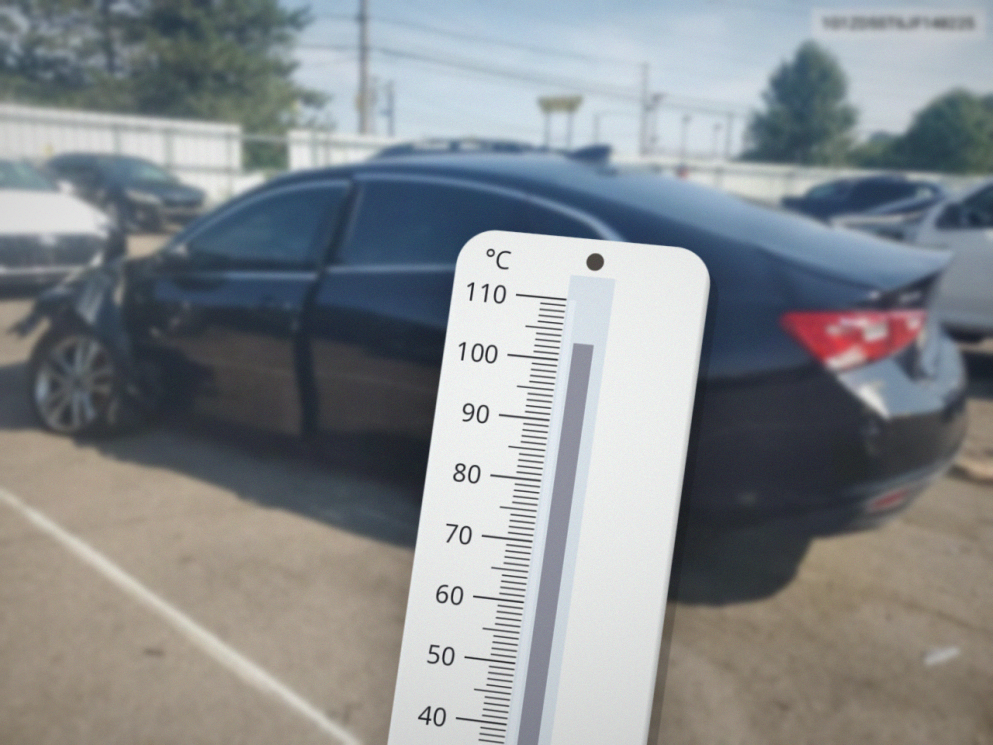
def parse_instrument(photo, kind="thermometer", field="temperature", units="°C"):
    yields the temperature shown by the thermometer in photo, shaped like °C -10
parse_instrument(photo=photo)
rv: °C 103
